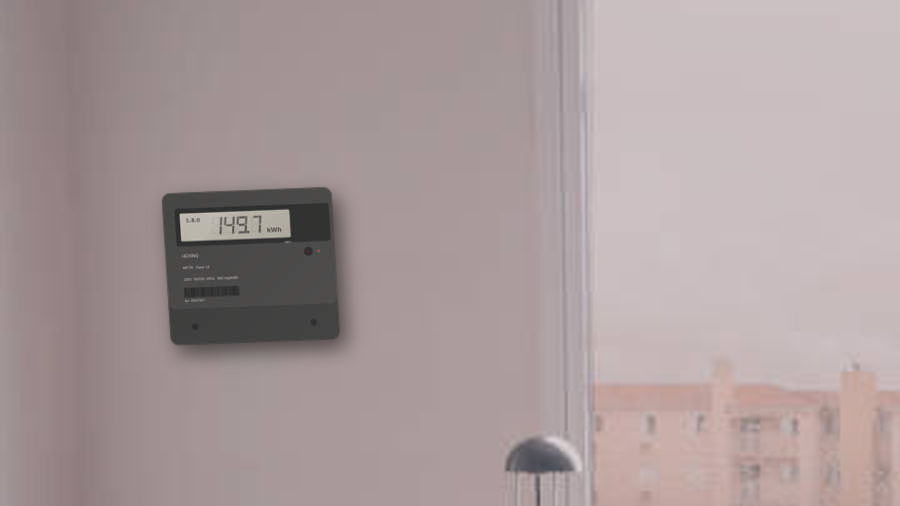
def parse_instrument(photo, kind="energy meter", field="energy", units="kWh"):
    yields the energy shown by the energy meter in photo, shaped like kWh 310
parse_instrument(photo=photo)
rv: kWh 149.7
